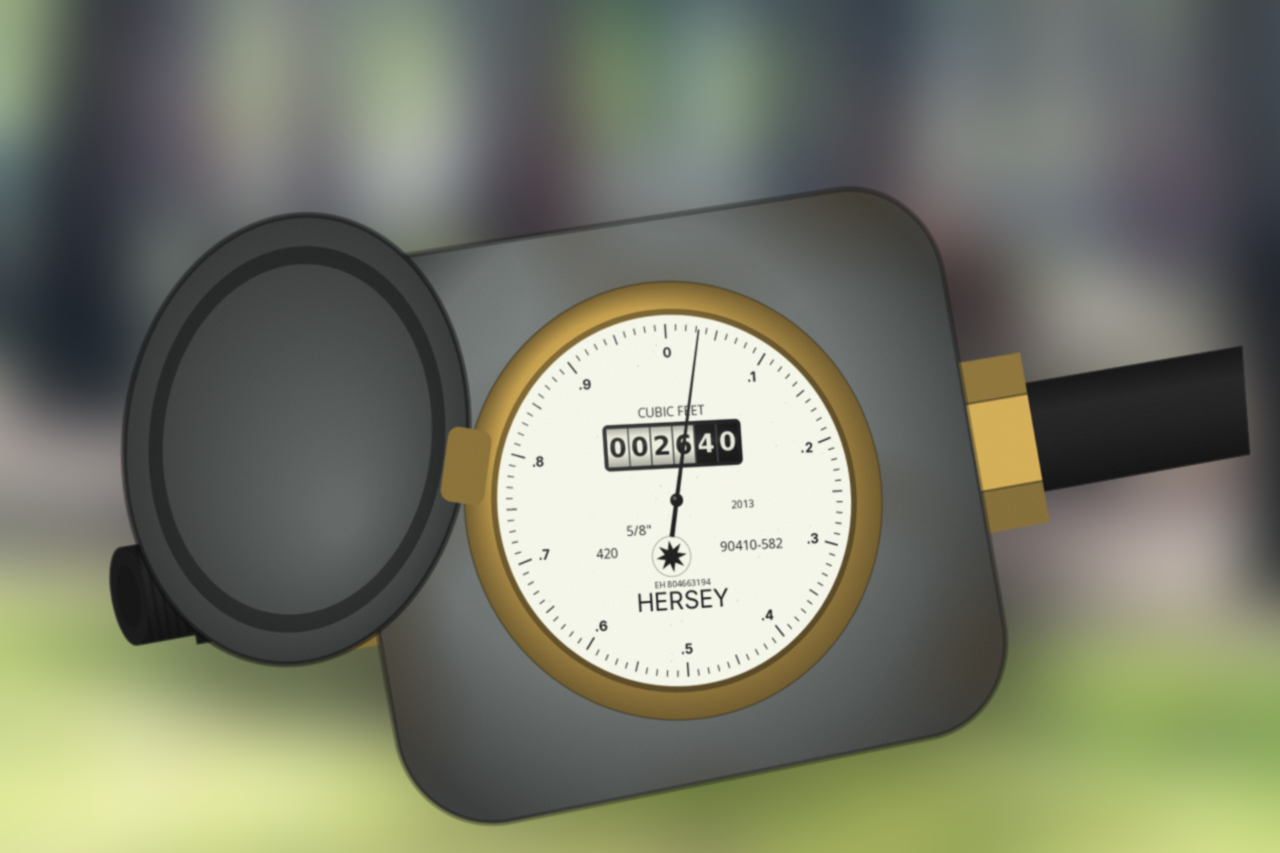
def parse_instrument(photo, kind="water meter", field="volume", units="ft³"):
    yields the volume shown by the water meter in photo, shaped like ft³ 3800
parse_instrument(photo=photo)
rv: ft³ 2640.03
